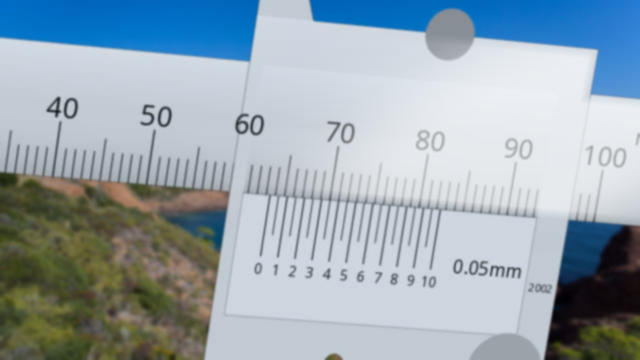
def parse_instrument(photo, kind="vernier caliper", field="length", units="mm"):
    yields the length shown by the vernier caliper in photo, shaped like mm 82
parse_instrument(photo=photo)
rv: mm 63.4
